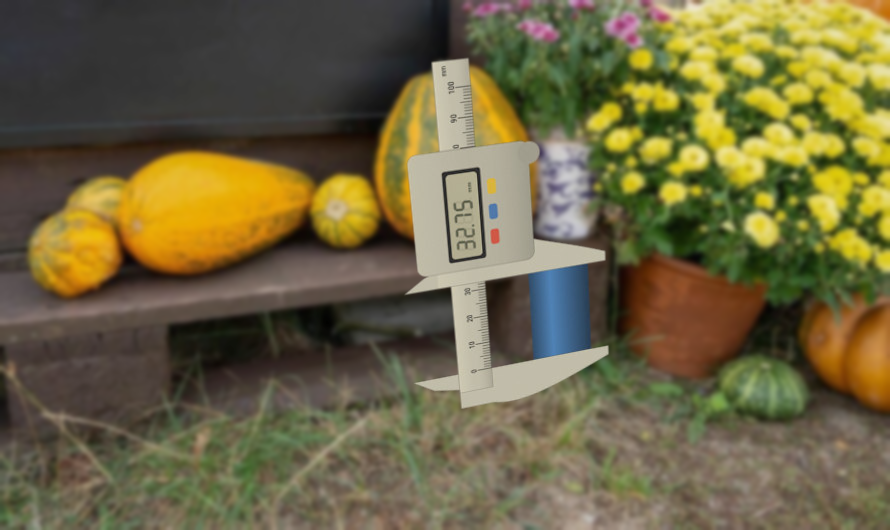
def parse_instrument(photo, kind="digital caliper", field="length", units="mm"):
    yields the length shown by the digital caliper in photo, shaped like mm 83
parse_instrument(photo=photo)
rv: mm 32.75
